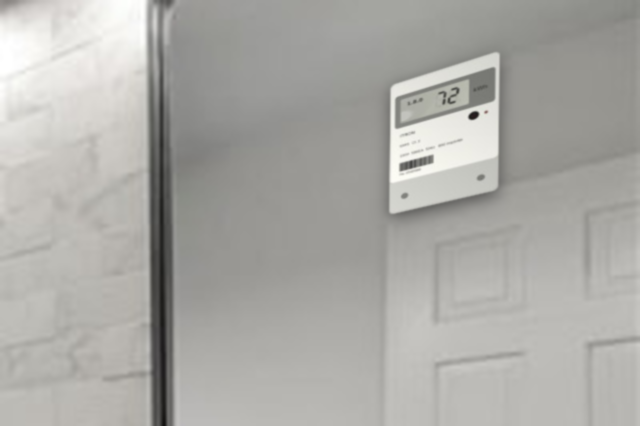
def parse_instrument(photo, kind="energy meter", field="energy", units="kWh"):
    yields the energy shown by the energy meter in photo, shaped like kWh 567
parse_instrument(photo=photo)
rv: kWh 72
